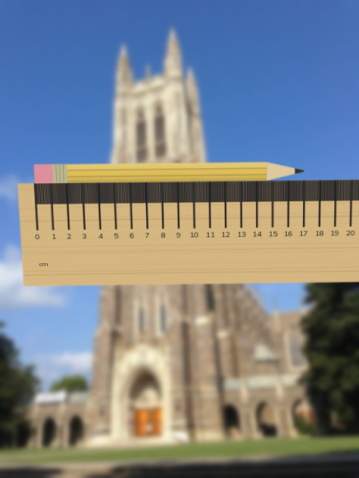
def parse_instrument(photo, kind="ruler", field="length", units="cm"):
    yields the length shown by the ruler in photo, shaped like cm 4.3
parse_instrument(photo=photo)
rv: cm 17
